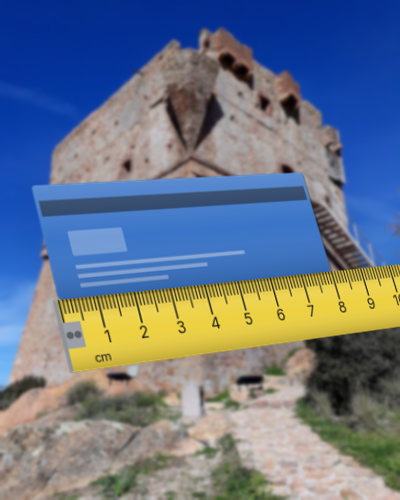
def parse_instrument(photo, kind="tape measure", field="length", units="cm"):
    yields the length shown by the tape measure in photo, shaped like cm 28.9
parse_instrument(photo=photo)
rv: cm 8
